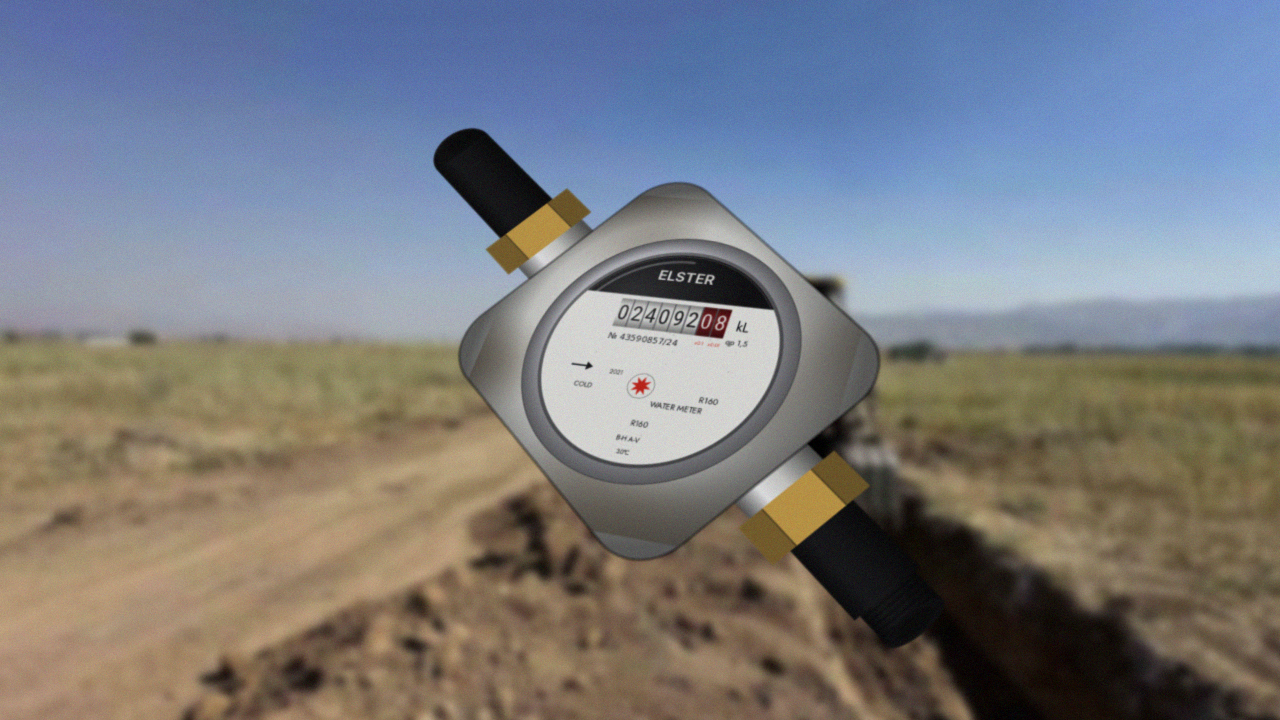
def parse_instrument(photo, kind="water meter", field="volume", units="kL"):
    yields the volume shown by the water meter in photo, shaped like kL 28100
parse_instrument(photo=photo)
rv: kL 24092.08
